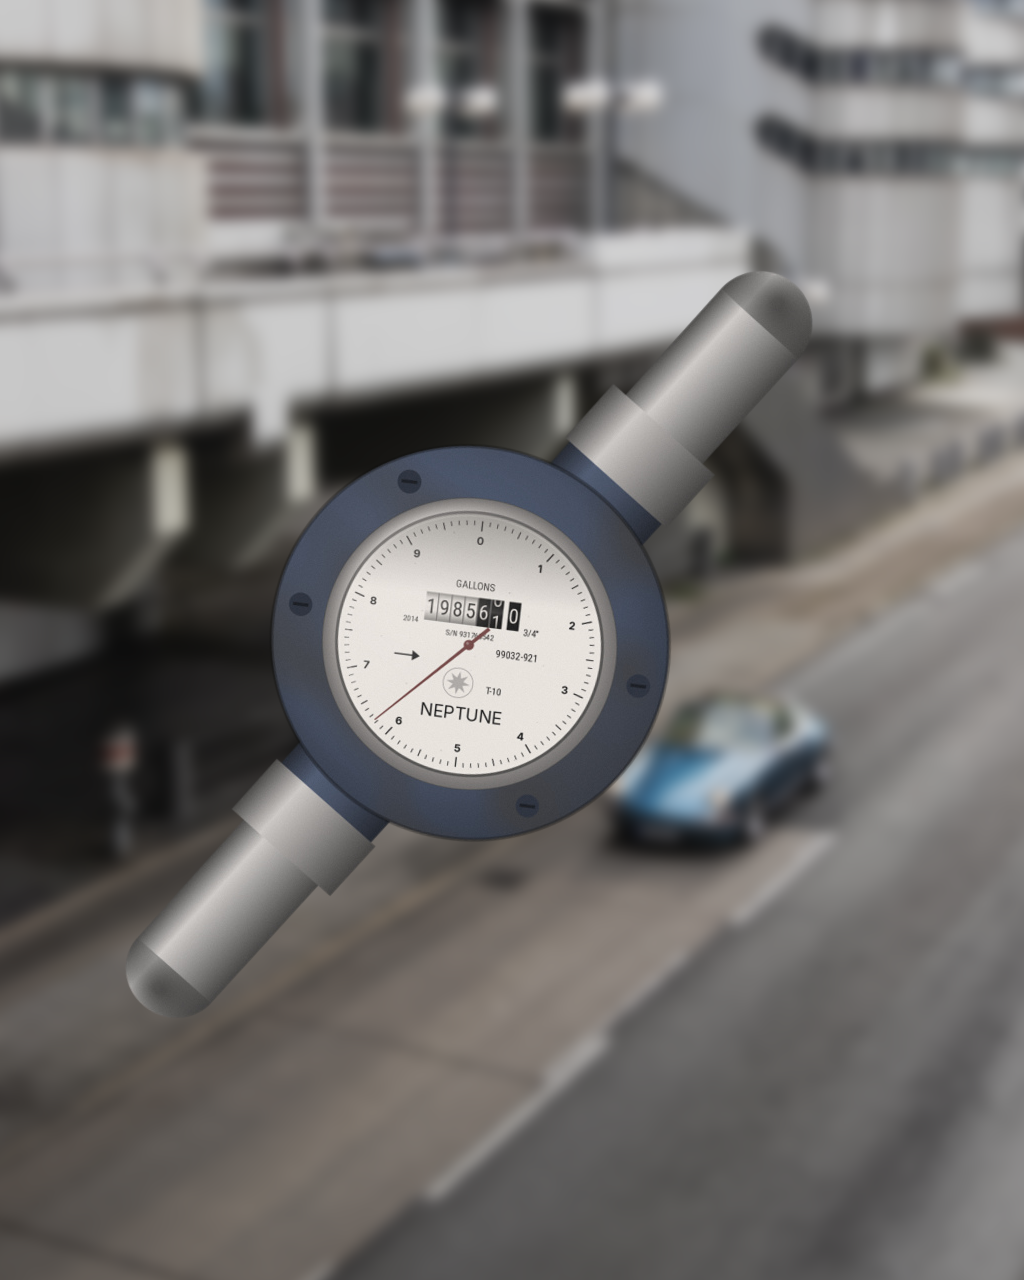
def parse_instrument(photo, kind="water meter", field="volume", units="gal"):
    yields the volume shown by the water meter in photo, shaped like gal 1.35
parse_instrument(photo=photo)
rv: gal 1985606.2
